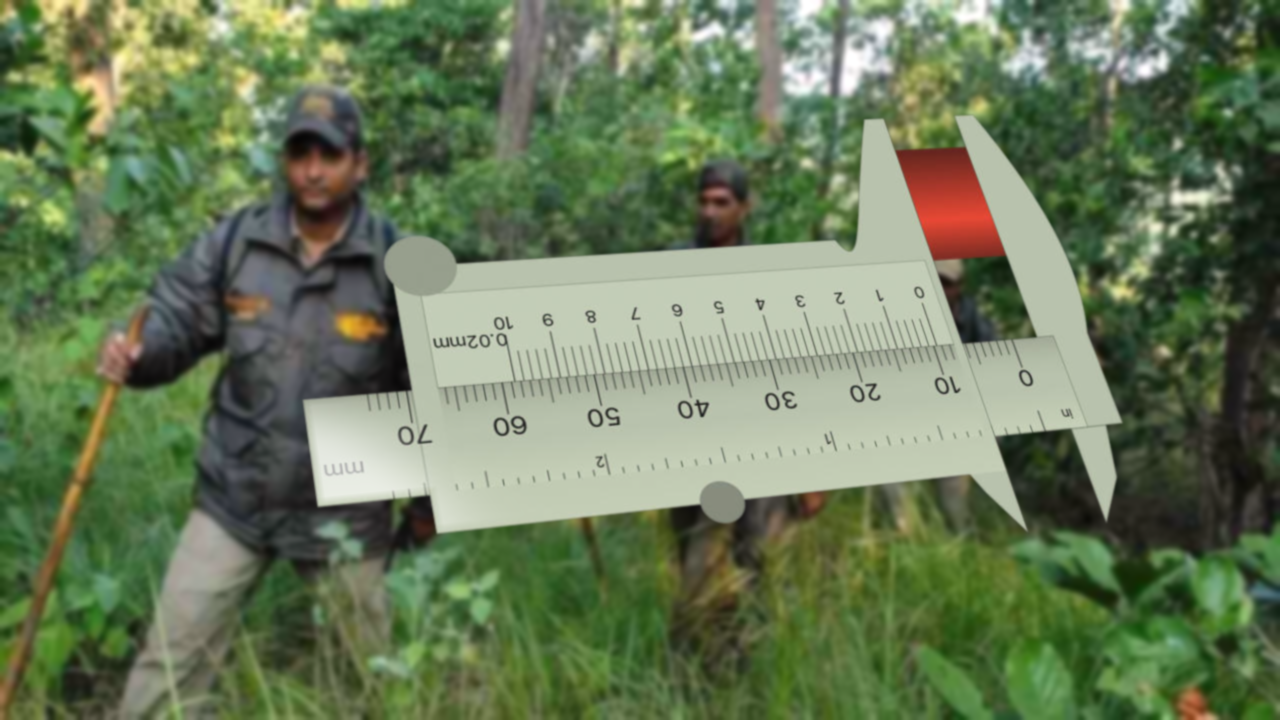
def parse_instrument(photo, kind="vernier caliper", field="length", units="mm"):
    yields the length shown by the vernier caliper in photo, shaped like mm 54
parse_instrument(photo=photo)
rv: mm 9.6
